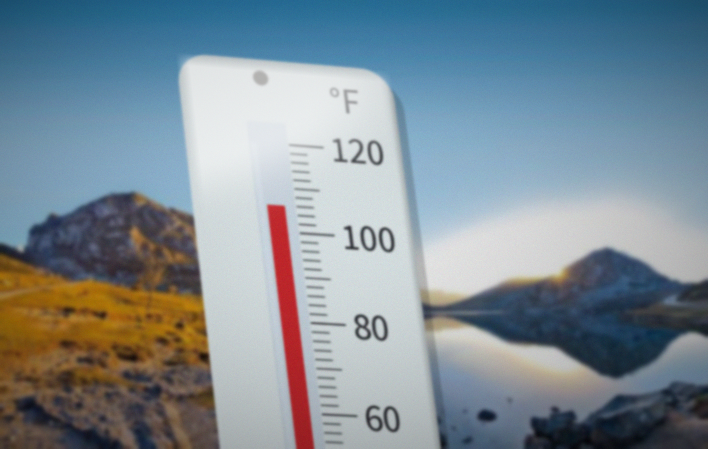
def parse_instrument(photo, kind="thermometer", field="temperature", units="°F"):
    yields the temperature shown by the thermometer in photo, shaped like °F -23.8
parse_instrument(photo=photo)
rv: °F 106
